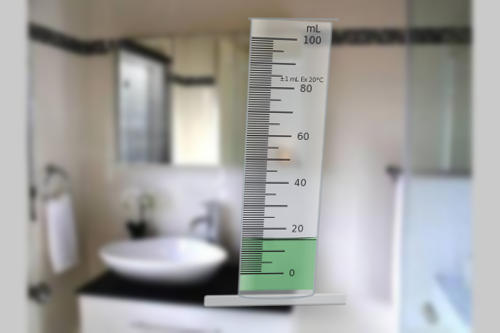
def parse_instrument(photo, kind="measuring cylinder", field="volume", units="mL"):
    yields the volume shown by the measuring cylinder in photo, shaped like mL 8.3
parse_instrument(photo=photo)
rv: mL 15
